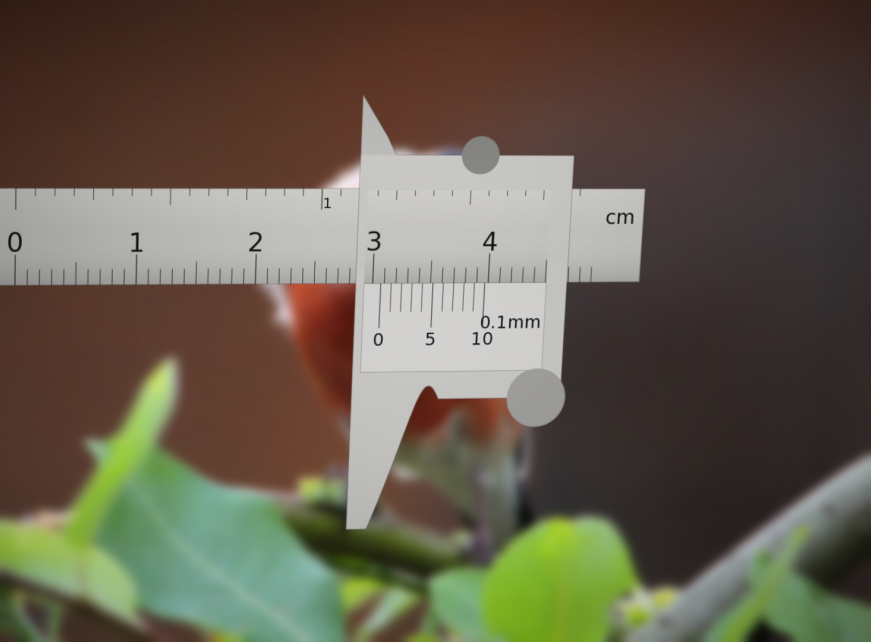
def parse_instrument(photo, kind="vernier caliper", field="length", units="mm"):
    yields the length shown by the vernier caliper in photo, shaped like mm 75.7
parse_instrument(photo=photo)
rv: mm 30.7
